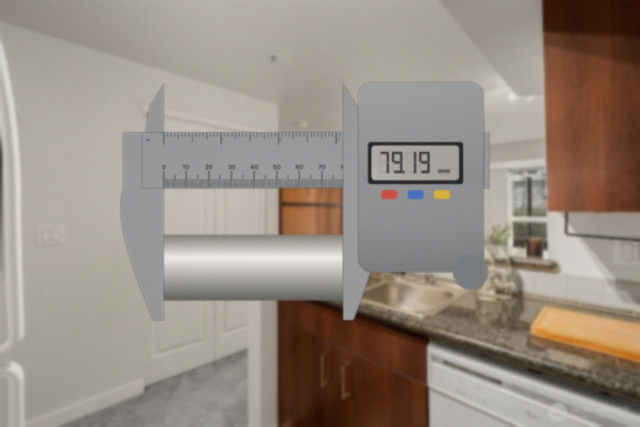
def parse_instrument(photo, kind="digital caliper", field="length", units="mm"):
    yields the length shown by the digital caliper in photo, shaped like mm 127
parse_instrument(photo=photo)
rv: mm 79.19
